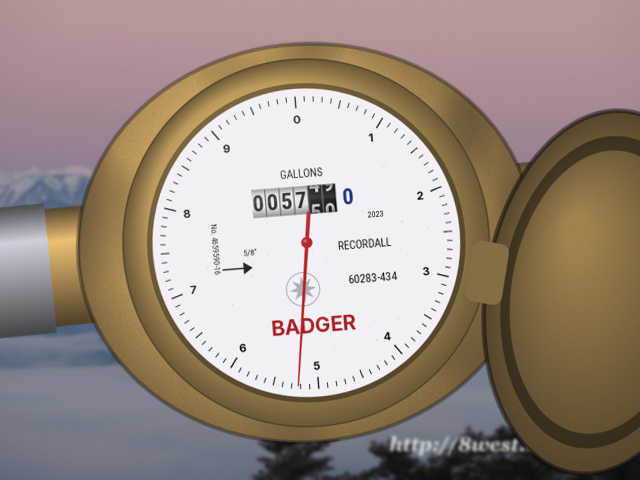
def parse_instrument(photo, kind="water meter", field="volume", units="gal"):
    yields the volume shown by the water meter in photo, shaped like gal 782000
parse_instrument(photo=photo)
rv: gal 57495.2
